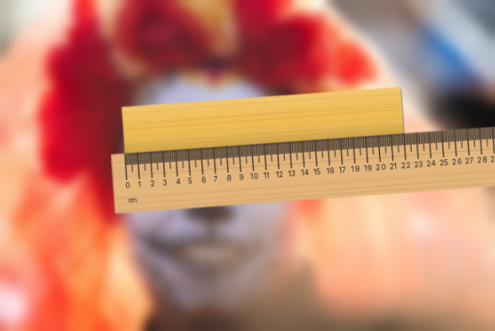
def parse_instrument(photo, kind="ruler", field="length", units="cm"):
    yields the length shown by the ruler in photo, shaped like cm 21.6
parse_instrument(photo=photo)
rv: cm 22
